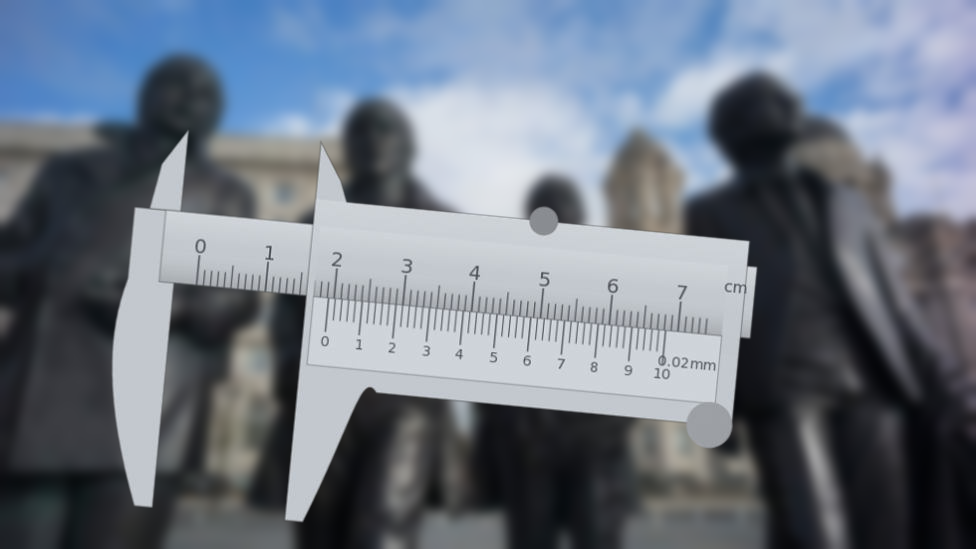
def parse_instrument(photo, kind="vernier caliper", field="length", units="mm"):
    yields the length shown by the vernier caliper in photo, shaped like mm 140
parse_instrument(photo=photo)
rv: mm 19.2
